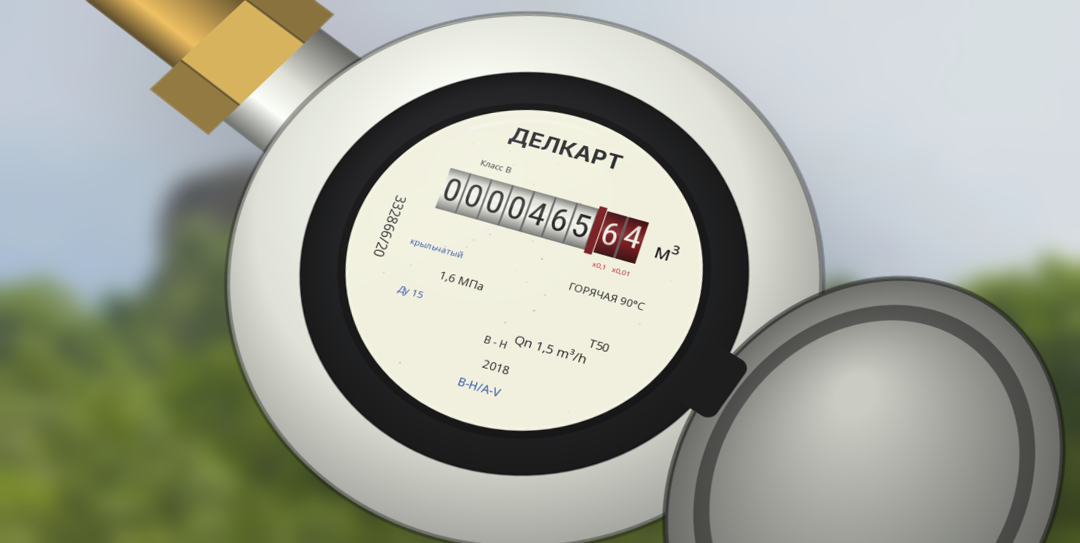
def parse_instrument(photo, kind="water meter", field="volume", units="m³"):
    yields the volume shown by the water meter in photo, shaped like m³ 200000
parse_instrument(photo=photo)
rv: m³ 465.64
